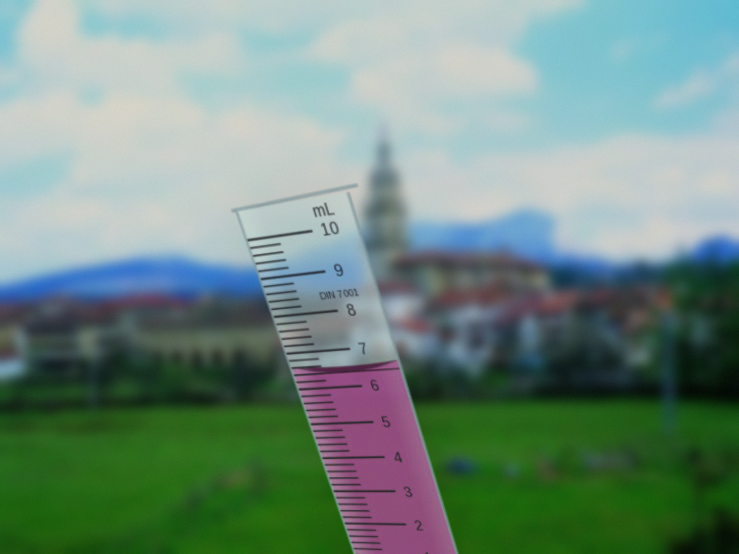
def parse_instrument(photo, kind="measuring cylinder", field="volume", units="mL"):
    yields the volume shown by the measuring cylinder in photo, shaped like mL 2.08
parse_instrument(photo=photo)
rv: mL 6.4
